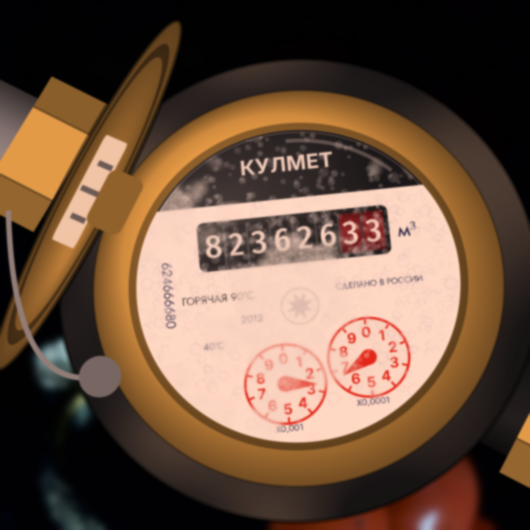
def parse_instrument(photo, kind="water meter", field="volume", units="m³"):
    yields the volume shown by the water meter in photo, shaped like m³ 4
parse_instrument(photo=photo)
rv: m³ 823626.3326
